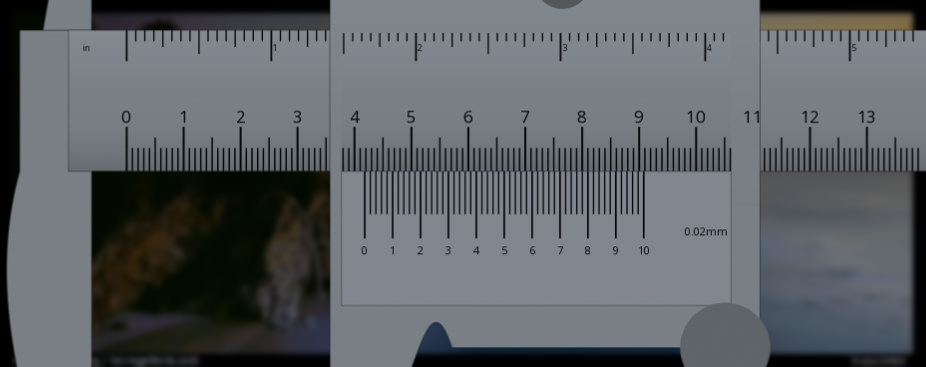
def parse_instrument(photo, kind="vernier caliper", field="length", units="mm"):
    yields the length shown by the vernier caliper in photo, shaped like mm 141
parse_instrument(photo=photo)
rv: mm 41.8
